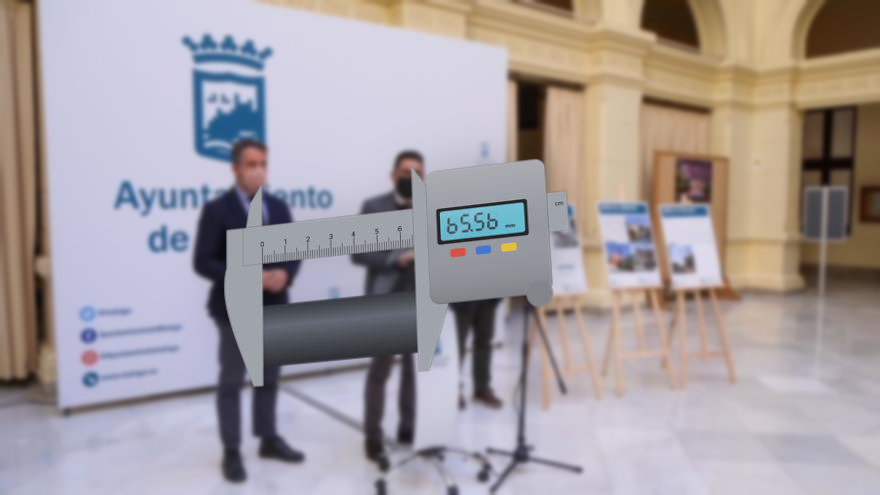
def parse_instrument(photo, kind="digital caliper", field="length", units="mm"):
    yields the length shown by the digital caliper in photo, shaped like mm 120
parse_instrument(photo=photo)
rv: mm 65.56
